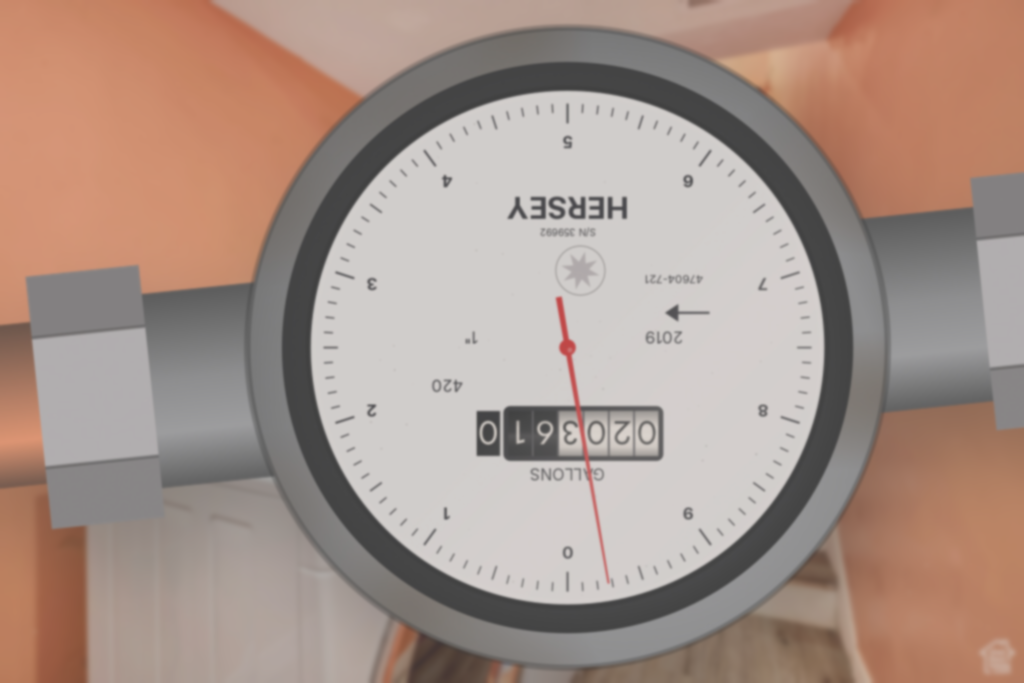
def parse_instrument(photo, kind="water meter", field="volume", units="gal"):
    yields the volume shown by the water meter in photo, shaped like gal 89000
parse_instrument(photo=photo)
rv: gal 203609.7
